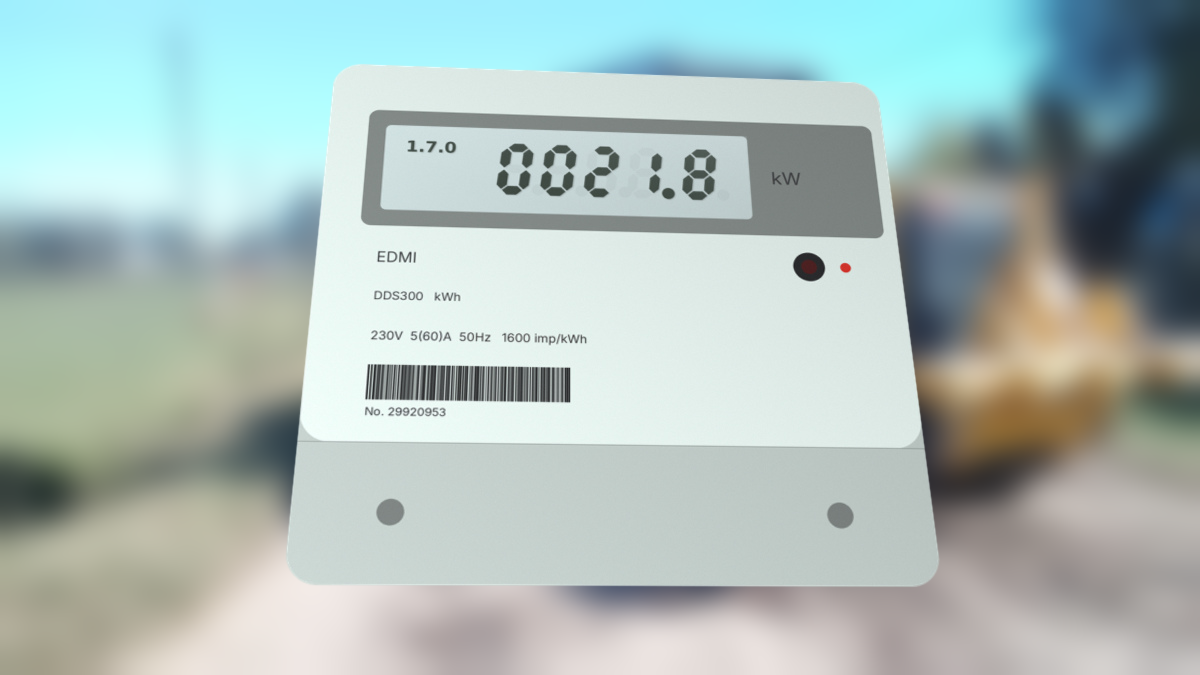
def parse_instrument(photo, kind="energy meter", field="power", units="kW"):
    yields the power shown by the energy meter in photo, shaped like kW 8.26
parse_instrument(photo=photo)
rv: kW 21.8
